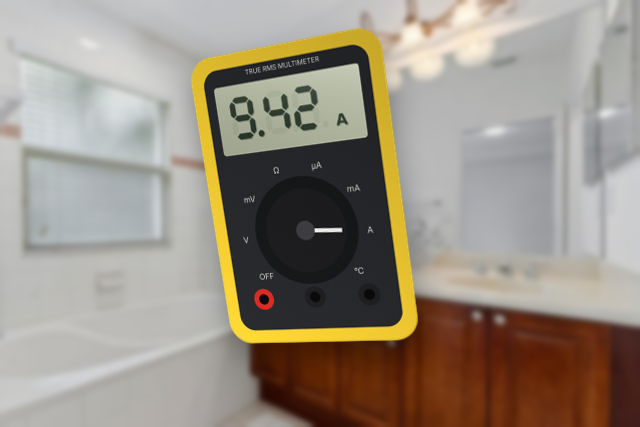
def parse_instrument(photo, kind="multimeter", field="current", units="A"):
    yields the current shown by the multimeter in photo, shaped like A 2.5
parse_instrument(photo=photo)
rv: A 9.42
